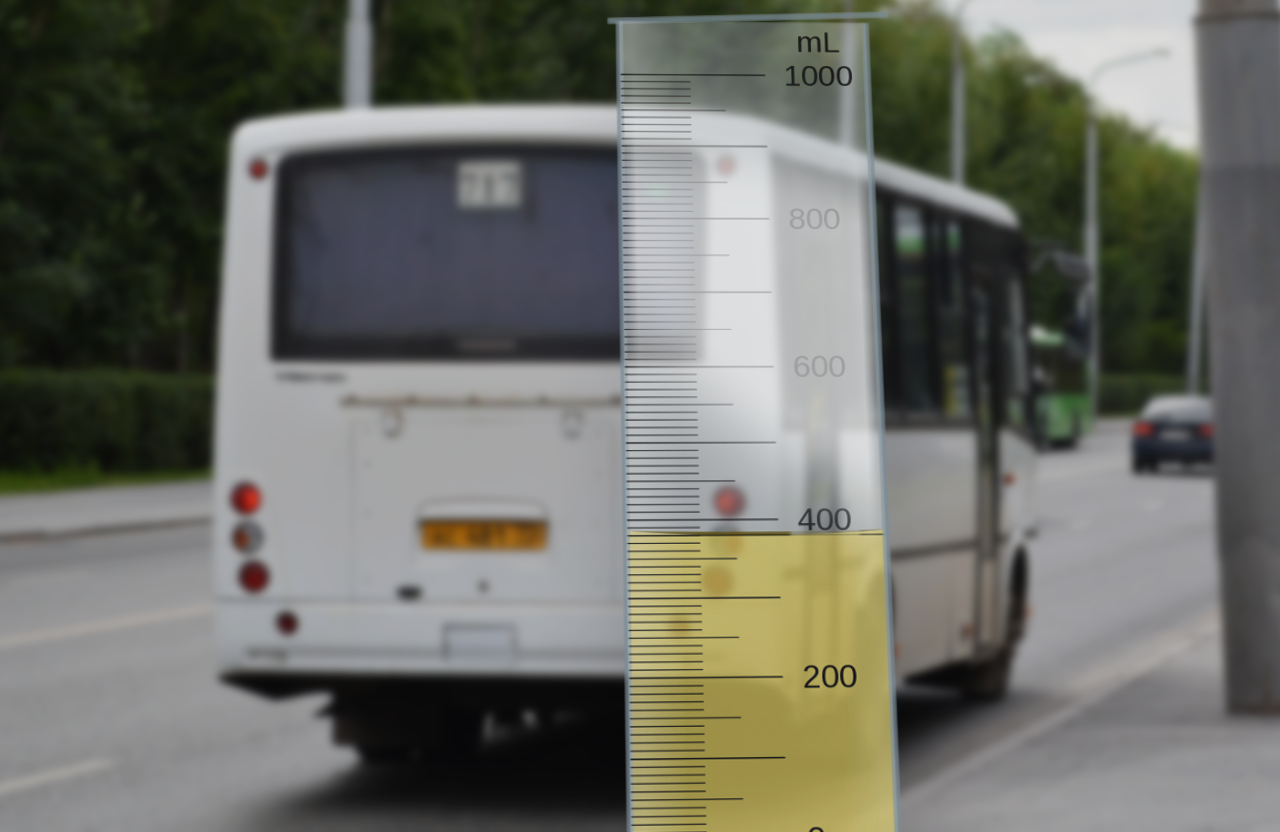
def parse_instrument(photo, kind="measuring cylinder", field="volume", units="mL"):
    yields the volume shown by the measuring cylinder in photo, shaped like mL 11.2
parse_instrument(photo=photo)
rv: mL 380
